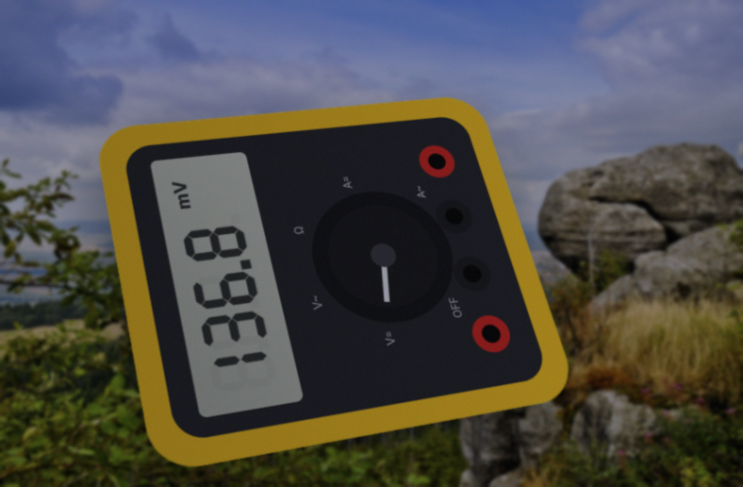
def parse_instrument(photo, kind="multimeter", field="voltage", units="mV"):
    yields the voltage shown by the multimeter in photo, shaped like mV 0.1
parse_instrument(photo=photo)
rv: mV 136.8
